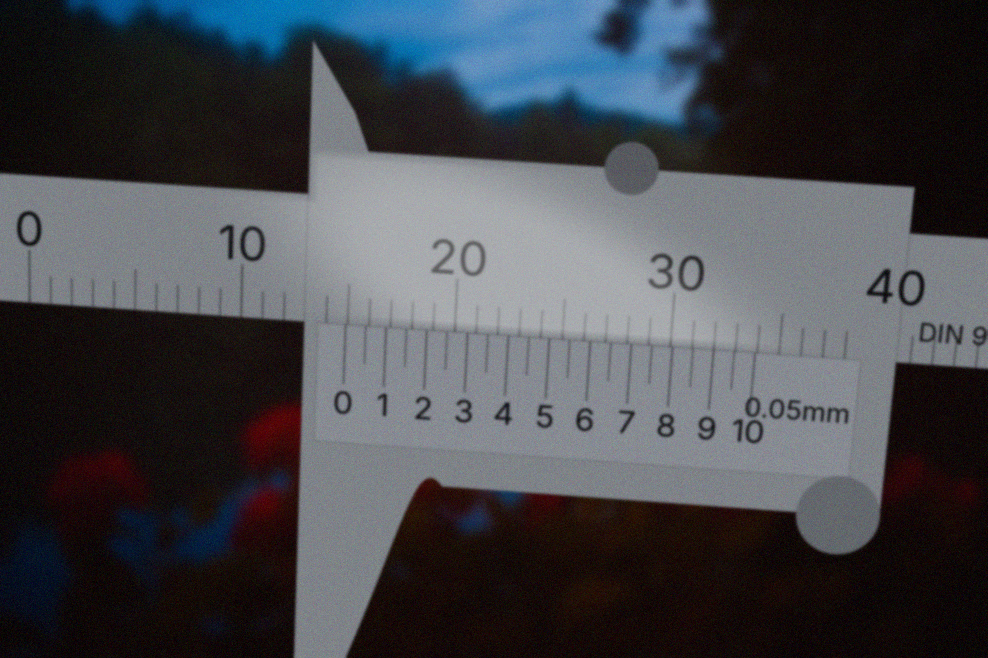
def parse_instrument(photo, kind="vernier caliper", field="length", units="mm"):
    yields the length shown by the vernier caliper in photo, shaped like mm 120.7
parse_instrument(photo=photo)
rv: mm 14.9
